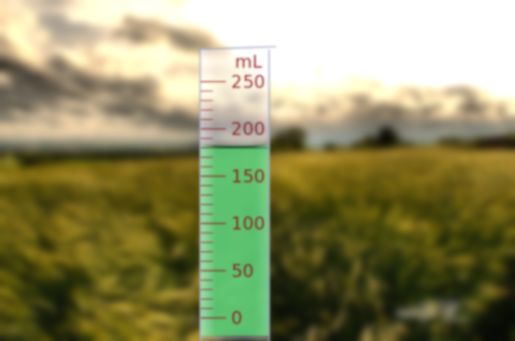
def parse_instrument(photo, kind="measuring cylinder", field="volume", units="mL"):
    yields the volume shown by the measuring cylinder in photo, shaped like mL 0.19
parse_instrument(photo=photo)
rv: mL 180
